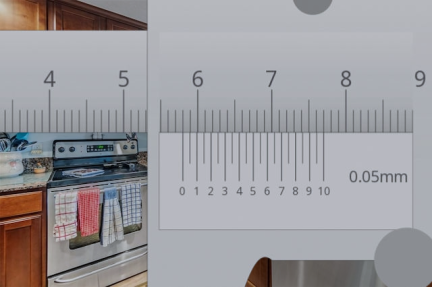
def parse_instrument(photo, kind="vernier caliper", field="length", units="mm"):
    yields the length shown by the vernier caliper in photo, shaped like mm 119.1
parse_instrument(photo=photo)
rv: mm 58.0
